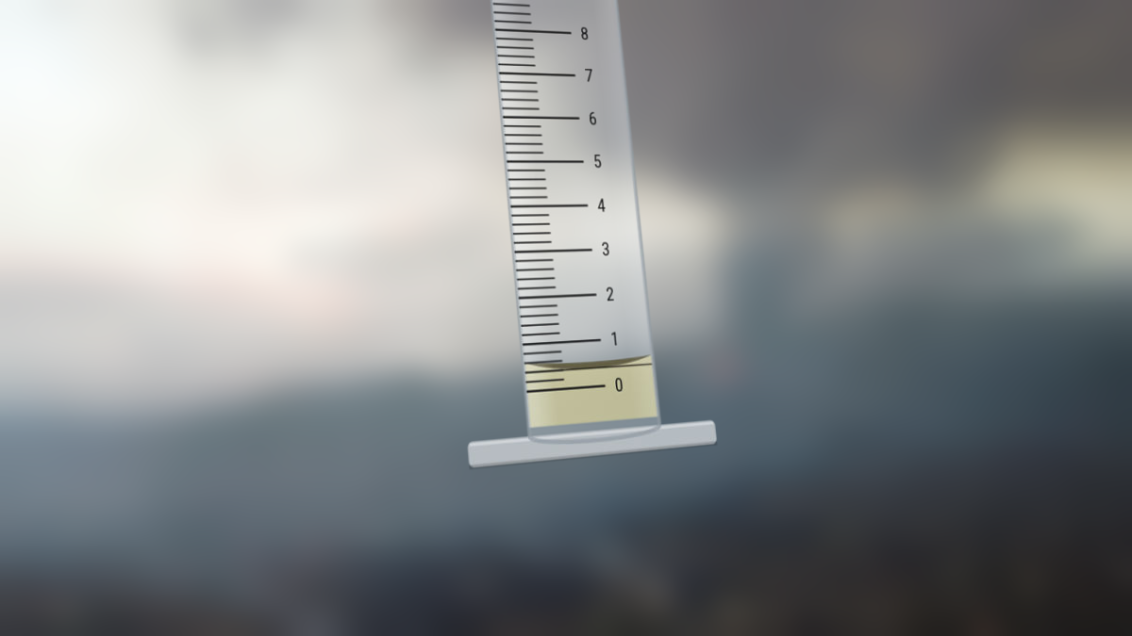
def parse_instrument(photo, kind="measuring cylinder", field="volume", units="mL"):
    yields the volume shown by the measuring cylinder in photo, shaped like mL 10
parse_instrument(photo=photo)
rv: mL 0.4
